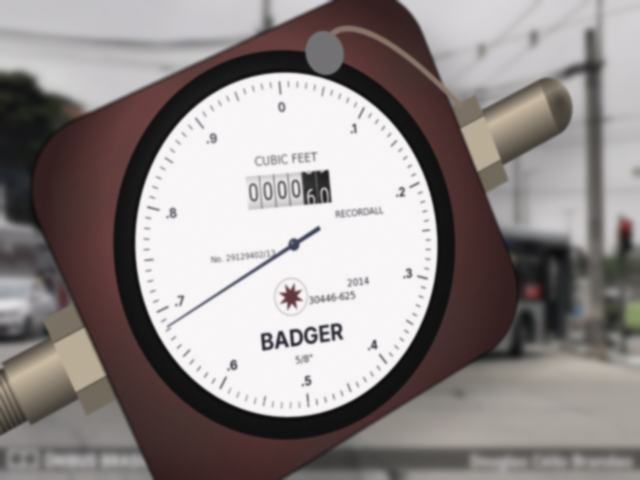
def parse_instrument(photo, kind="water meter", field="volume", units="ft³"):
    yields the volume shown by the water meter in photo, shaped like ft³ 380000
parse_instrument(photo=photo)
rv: ft³ 59.68
